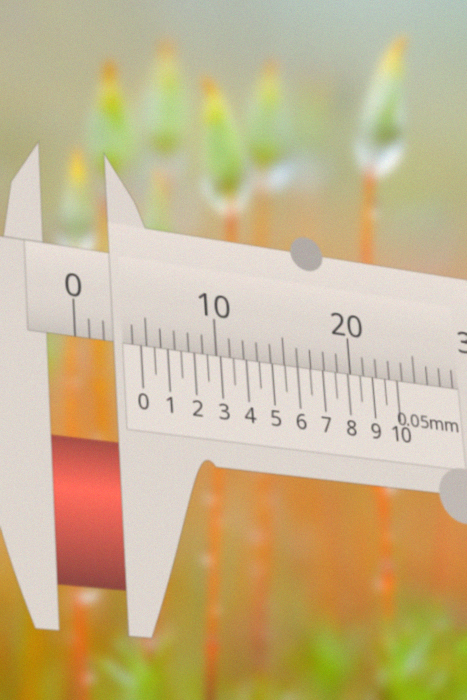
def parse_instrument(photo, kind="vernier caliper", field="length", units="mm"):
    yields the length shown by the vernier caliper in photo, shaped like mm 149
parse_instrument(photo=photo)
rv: mm 4.6
